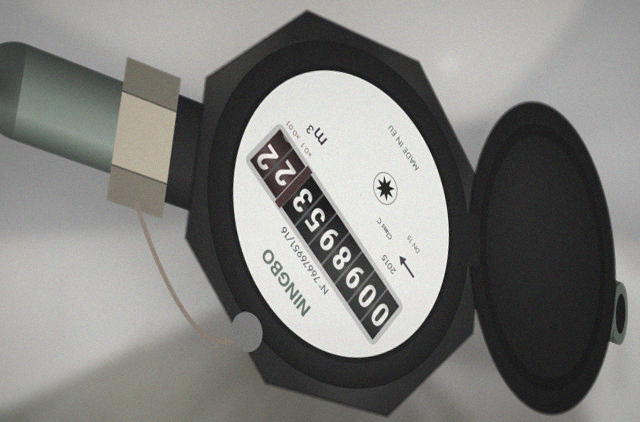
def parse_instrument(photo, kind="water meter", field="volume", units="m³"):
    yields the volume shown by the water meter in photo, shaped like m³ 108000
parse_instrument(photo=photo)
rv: m³ 98953.22
